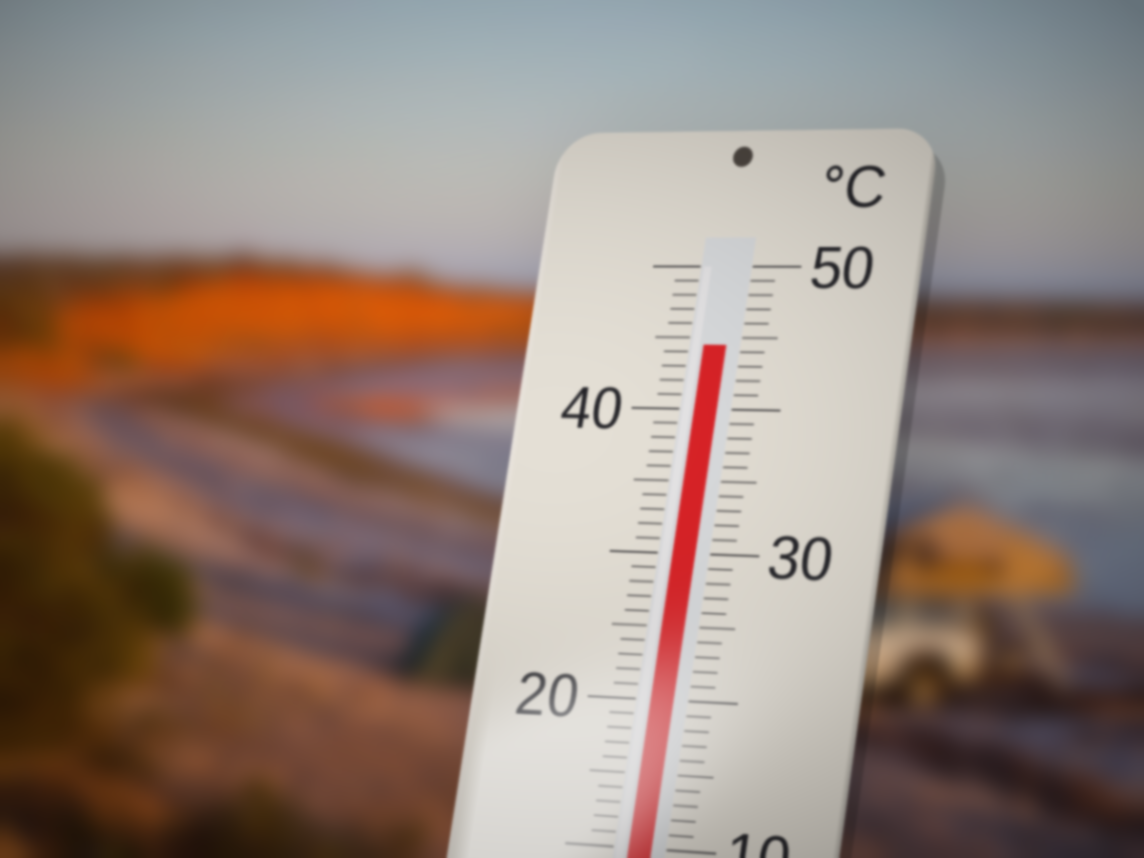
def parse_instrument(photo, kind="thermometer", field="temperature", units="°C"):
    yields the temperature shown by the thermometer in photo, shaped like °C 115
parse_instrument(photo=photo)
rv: °C 44.5
